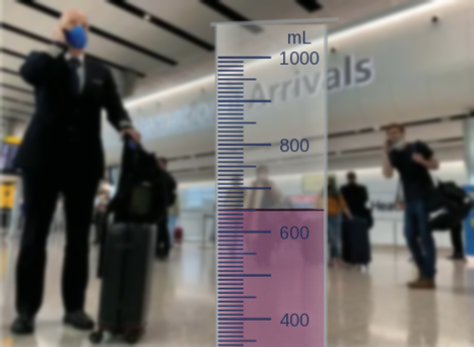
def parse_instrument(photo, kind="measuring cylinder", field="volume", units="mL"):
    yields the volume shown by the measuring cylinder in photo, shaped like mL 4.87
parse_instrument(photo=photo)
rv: mL 650
